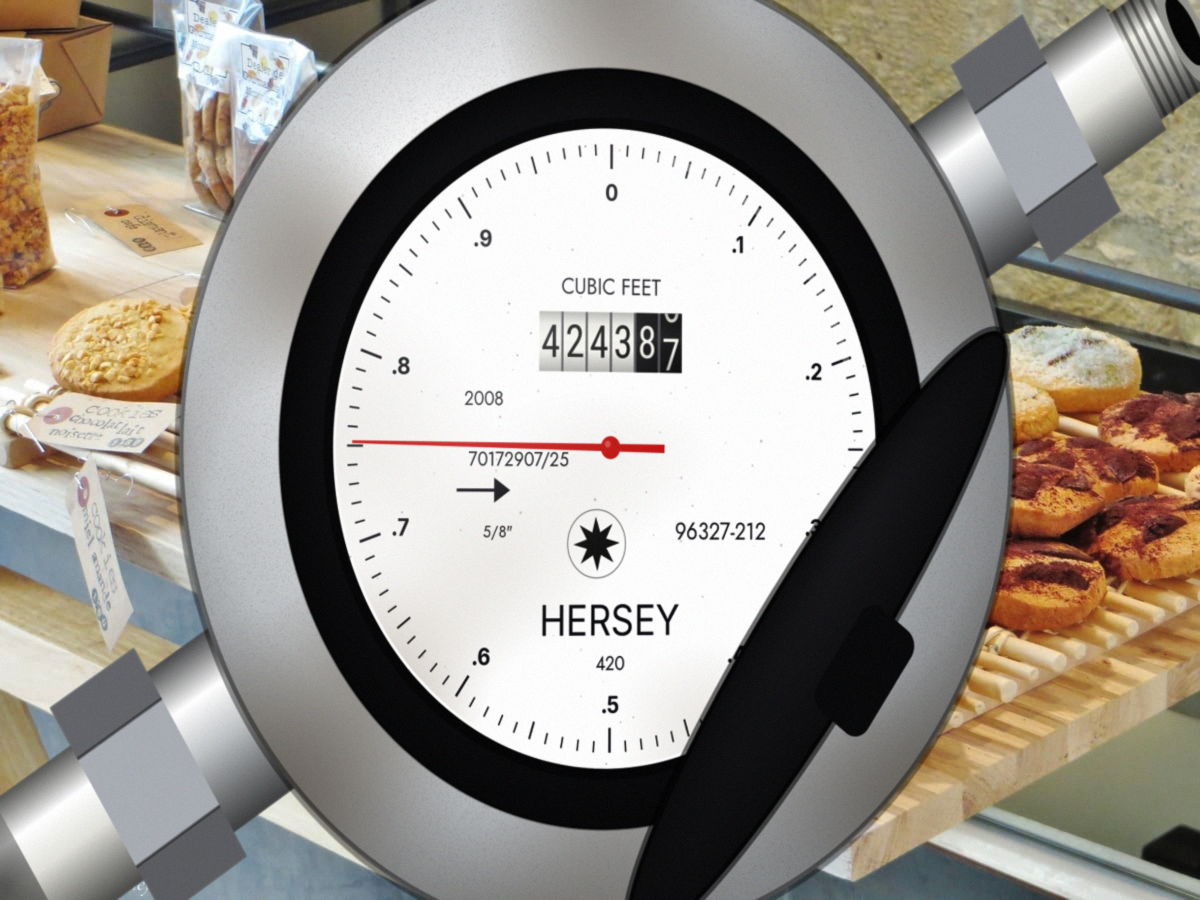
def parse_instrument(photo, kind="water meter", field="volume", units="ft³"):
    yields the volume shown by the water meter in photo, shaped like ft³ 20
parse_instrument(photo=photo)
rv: ft³ 424386.75
